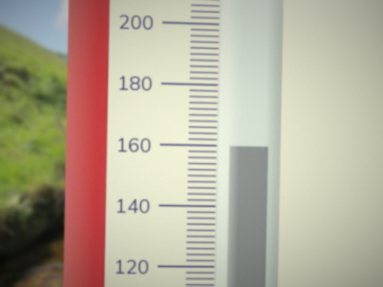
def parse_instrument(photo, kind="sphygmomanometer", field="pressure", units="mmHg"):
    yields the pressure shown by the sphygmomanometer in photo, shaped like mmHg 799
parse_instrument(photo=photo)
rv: mmHg 160
